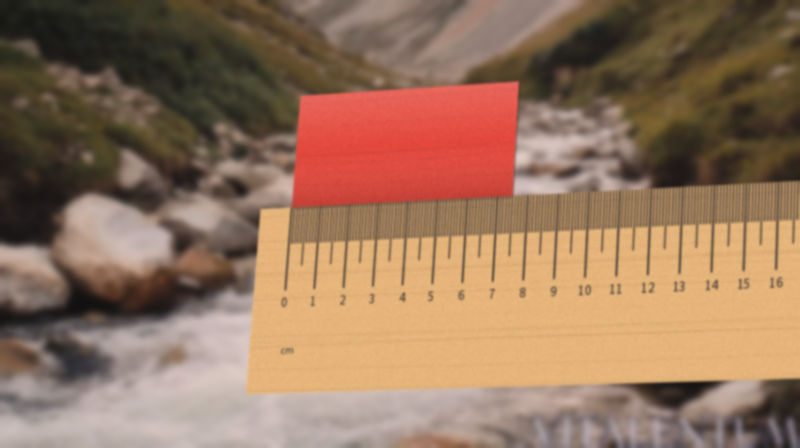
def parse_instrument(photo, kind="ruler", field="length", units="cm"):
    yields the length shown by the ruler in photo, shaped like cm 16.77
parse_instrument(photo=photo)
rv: cm 7.5
